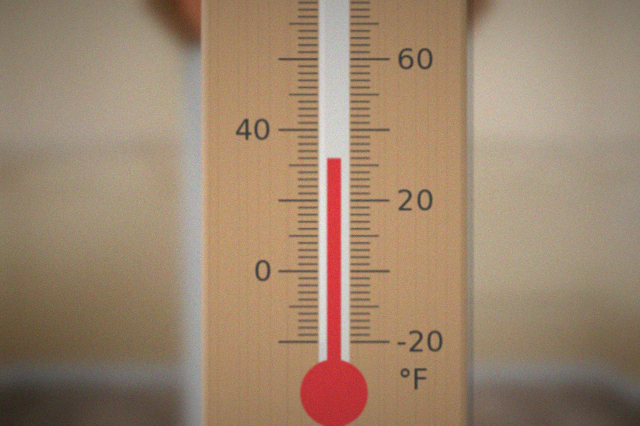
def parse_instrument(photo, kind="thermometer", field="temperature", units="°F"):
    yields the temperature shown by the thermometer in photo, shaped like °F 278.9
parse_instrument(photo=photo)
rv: °F 32
